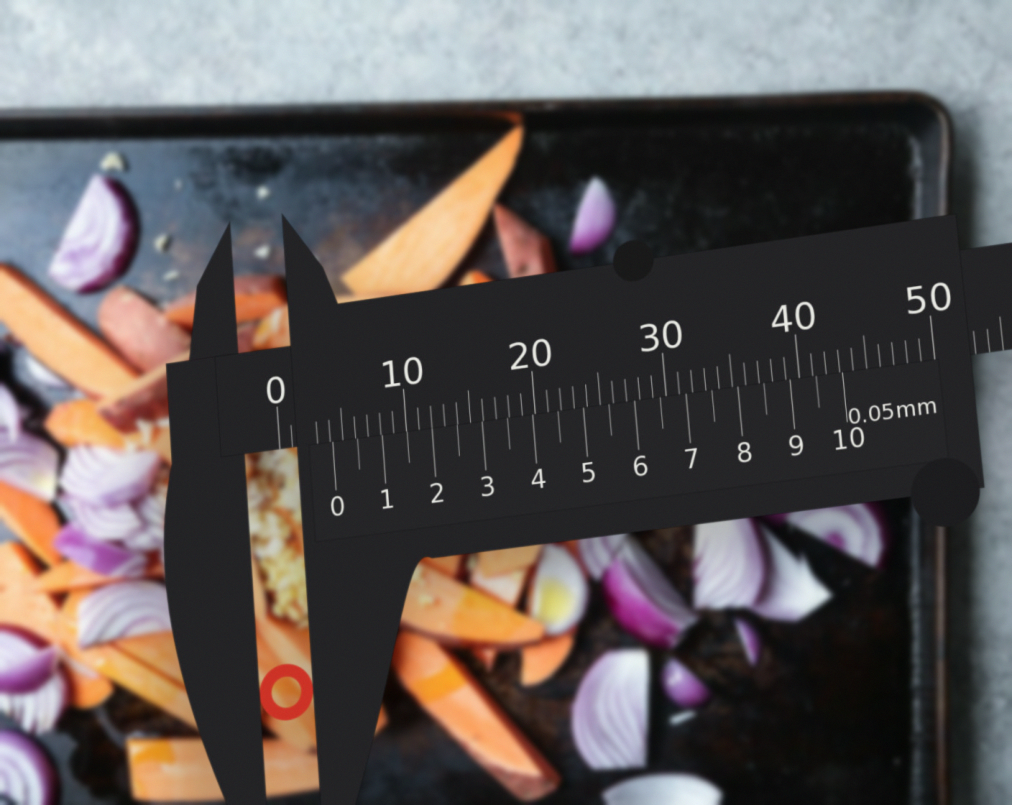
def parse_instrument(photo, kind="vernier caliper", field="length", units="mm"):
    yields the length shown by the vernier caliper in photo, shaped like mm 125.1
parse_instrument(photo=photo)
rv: mm 4.2
